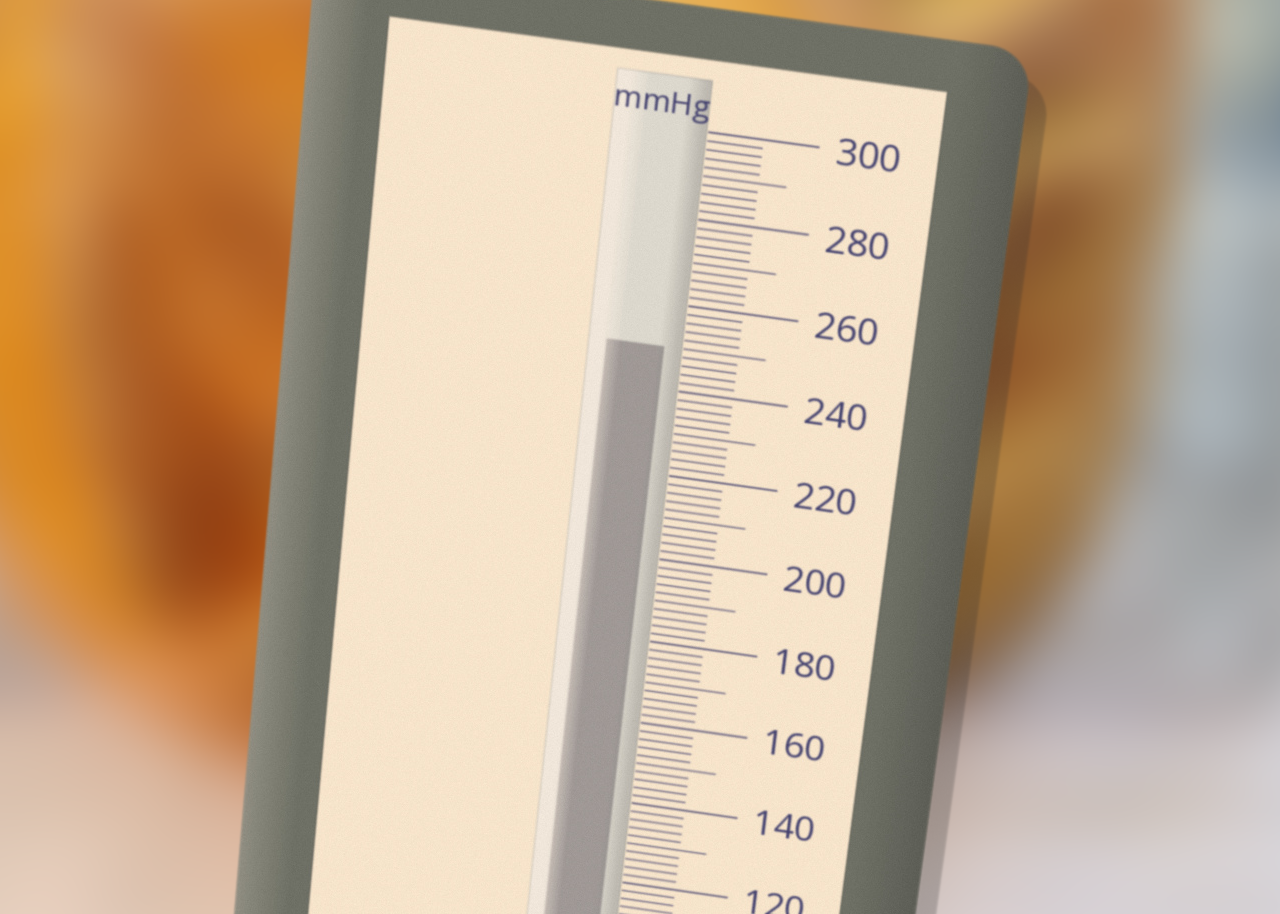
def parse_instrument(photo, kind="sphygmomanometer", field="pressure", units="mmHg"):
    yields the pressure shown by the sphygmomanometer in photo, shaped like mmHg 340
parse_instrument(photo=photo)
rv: mmHg 250
